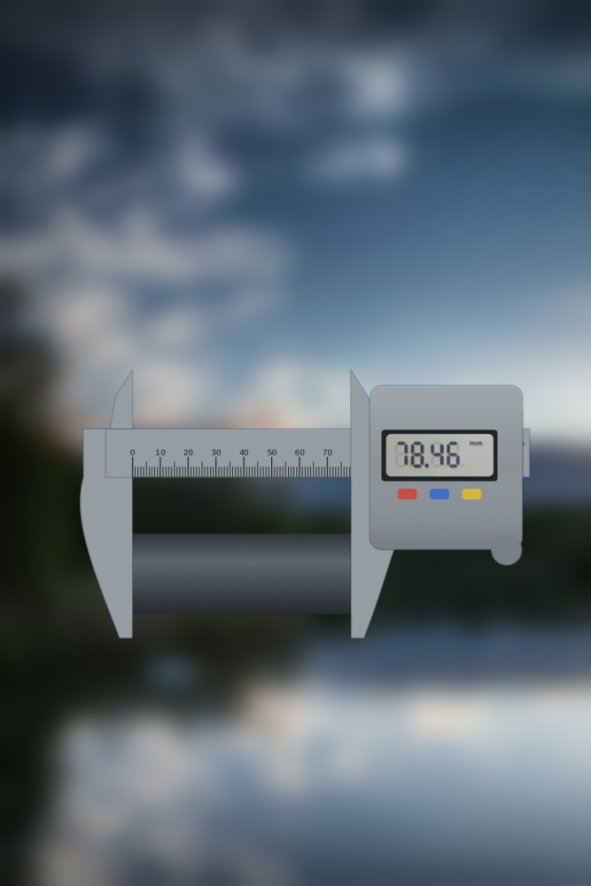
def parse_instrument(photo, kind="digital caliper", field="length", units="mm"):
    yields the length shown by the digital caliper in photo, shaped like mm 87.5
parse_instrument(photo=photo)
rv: mm 78.46
